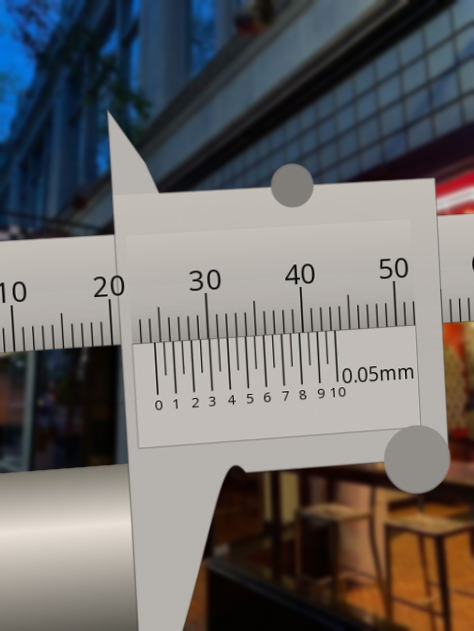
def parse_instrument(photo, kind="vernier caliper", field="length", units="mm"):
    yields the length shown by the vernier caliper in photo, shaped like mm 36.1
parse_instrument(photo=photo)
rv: mm 24.4
